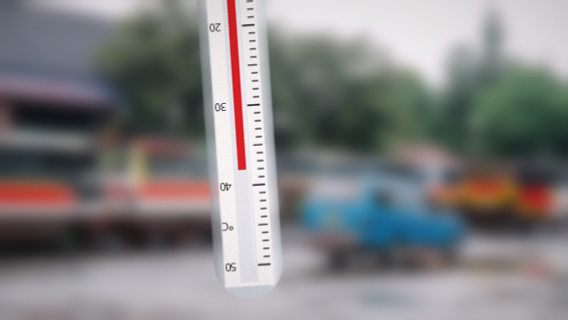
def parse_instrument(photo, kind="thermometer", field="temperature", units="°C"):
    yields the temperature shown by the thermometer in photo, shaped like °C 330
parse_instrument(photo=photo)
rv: °C 38
